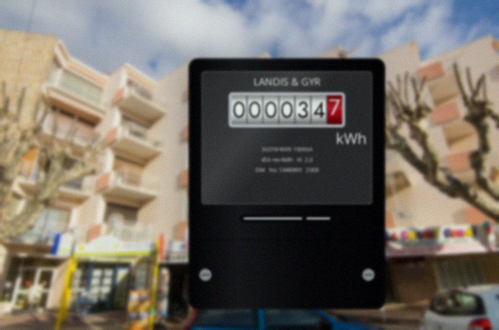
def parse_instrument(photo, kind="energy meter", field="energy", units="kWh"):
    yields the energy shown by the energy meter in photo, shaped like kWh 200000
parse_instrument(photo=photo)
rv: kWh 34.7
